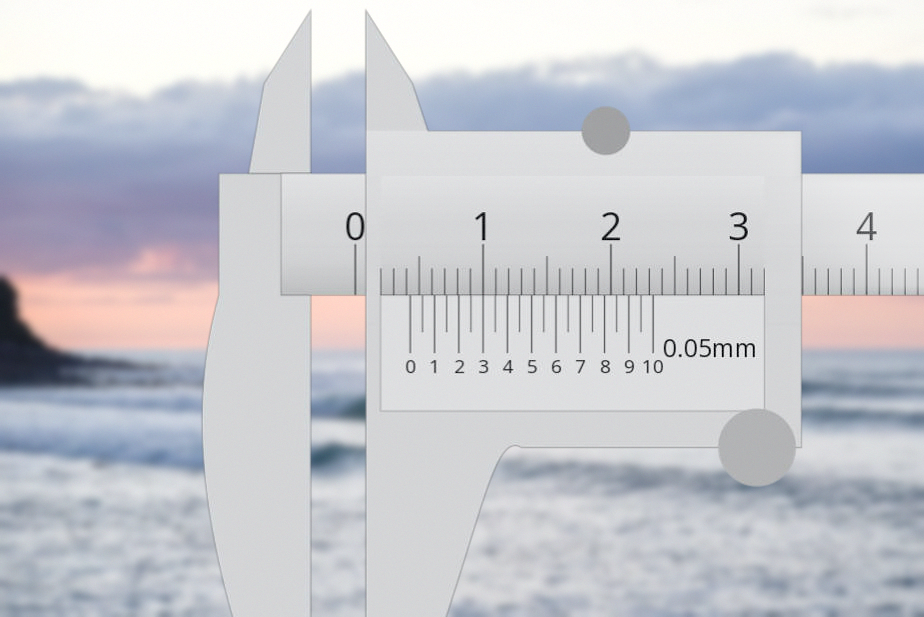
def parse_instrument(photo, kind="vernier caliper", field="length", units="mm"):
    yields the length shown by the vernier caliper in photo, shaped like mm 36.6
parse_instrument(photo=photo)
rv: mm 4.3
